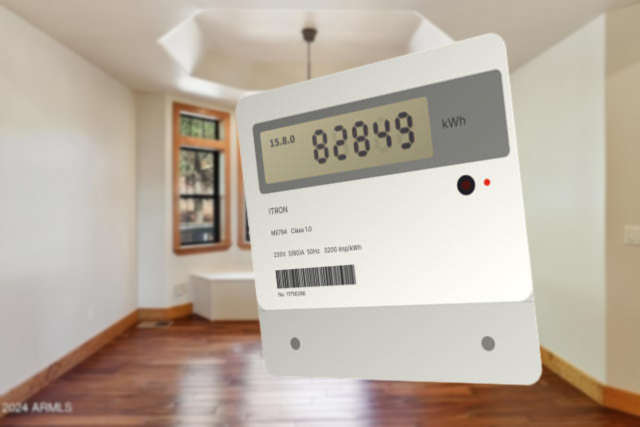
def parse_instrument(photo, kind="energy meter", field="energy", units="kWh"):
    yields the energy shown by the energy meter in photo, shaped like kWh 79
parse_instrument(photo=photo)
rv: kWh 82849
